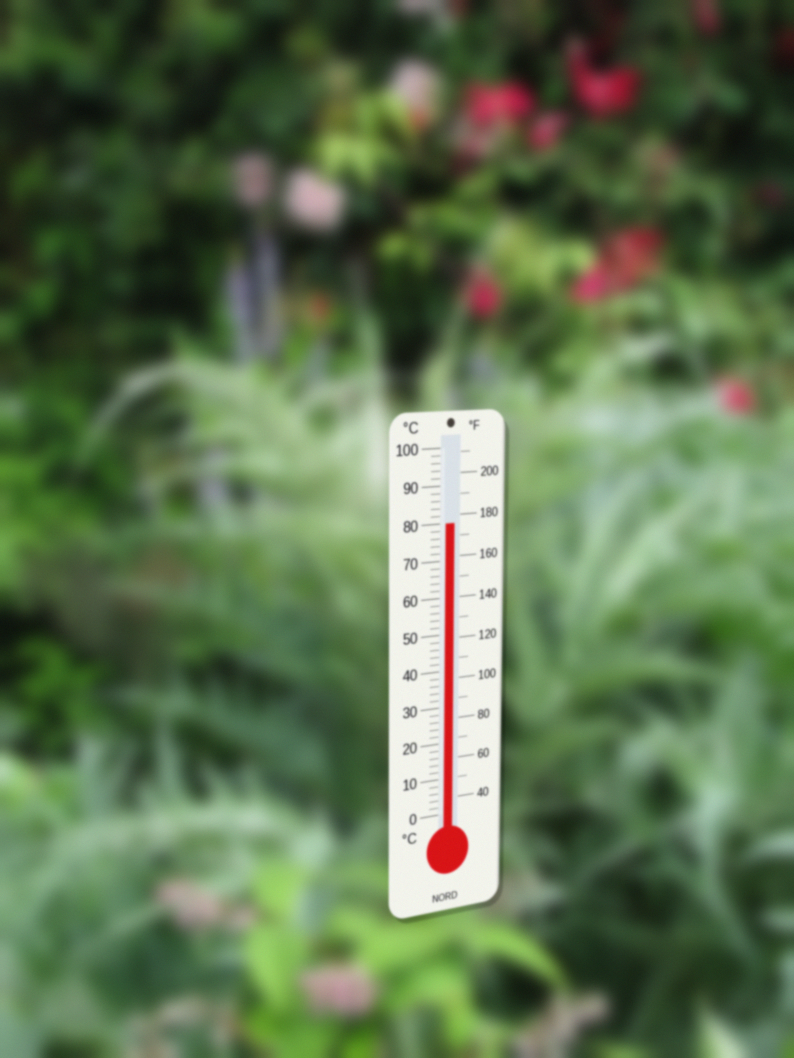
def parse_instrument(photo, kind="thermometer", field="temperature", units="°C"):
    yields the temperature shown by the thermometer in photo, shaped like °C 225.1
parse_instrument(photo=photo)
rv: °C 80
